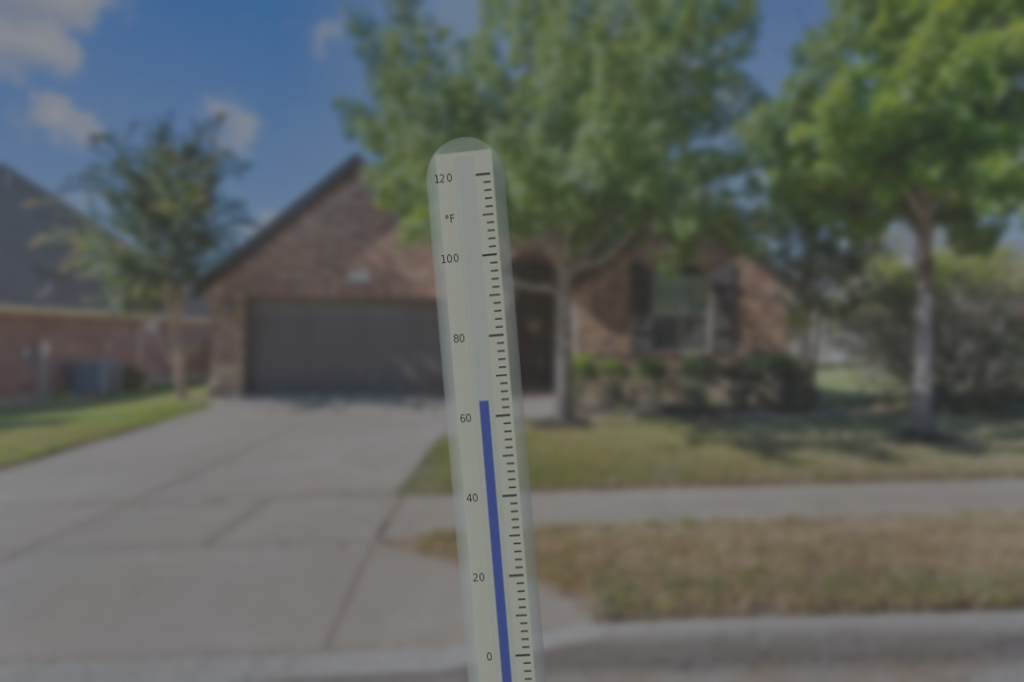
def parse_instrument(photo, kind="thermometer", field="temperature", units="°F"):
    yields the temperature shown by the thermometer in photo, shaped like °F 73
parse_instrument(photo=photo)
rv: °F 64
